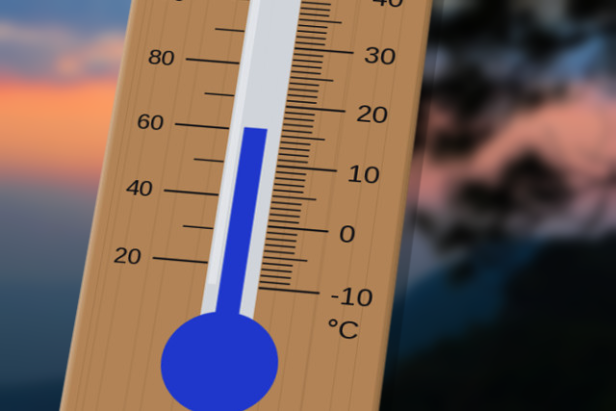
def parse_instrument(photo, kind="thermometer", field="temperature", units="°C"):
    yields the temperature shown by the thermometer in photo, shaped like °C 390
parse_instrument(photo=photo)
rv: °C 16
